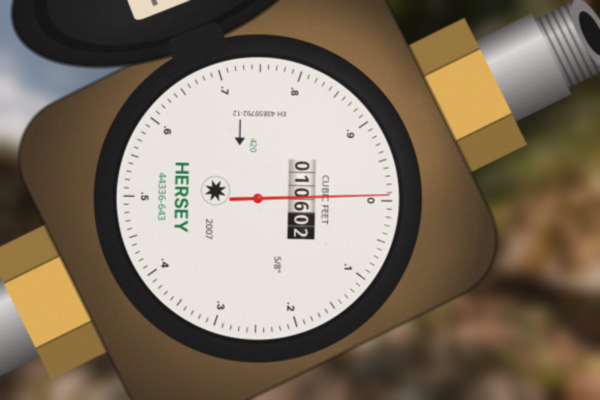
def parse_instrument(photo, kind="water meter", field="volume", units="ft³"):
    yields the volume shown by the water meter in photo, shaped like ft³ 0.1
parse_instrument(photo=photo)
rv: ft³ 10601.99
